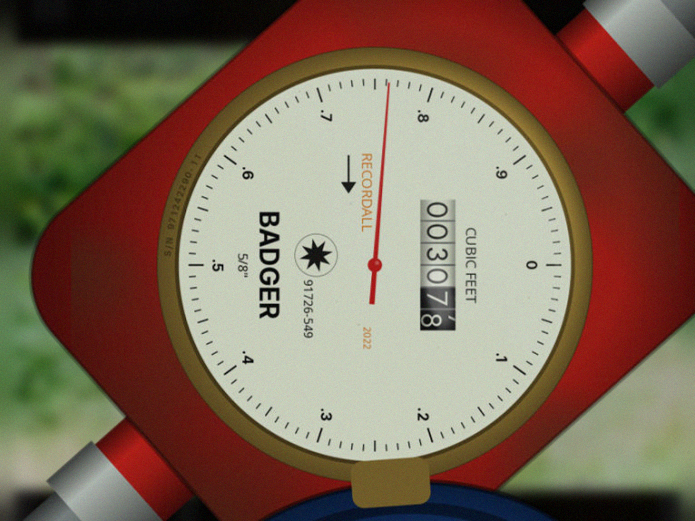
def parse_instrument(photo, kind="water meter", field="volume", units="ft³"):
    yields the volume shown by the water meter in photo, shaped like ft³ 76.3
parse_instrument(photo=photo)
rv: ft³ 3077.76
